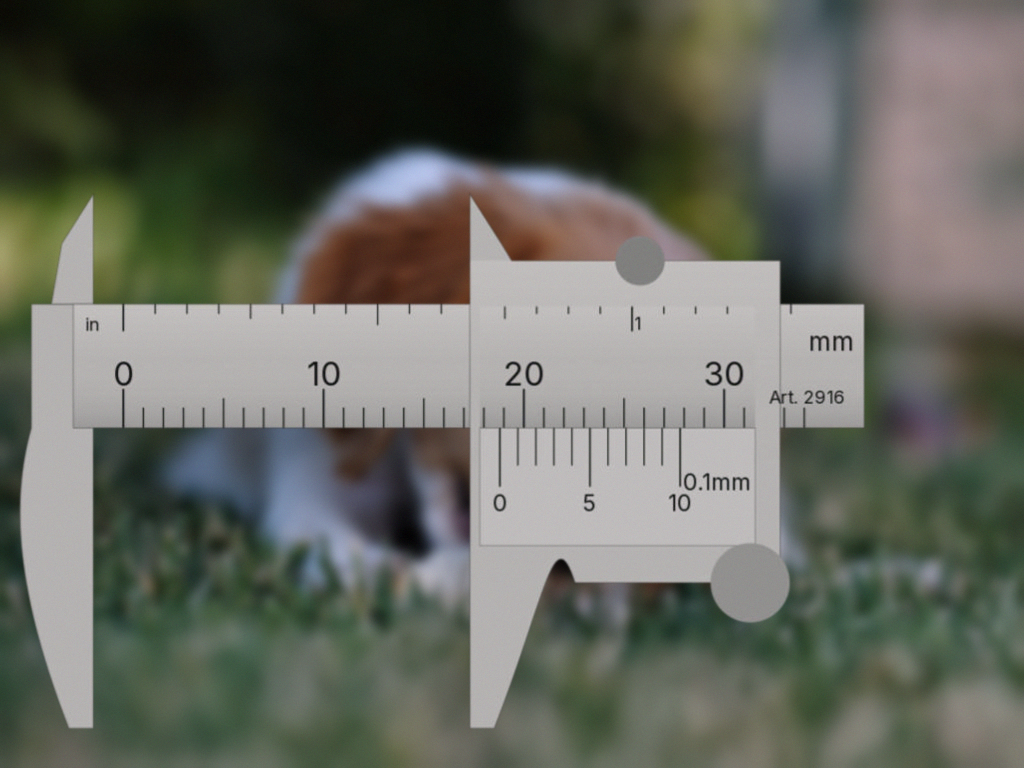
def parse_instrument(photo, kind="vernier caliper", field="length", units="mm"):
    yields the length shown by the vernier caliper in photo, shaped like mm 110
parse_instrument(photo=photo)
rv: mm 18.8
